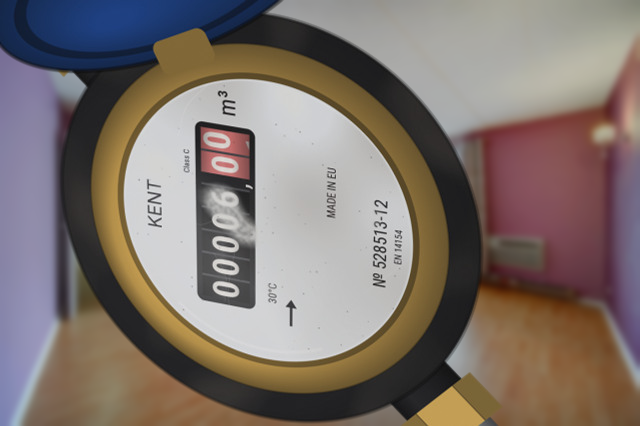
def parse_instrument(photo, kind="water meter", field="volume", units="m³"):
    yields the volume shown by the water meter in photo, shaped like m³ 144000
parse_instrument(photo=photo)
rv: m³ 6.00
